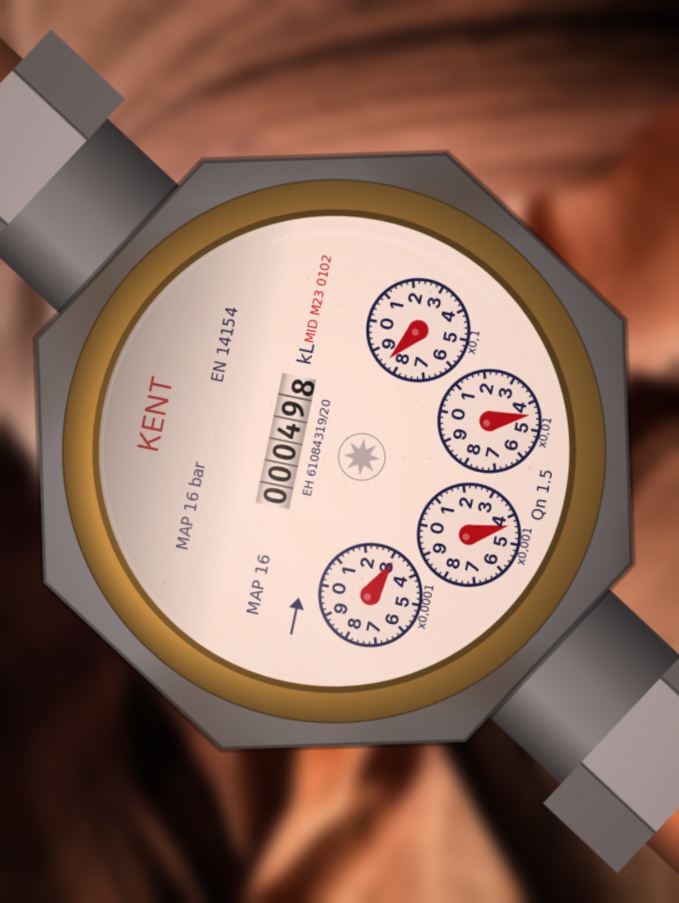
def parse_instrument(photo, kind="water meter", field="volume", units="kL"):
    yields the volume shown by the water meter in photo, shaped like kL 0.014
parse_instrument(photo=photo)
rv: kL 497.8443
